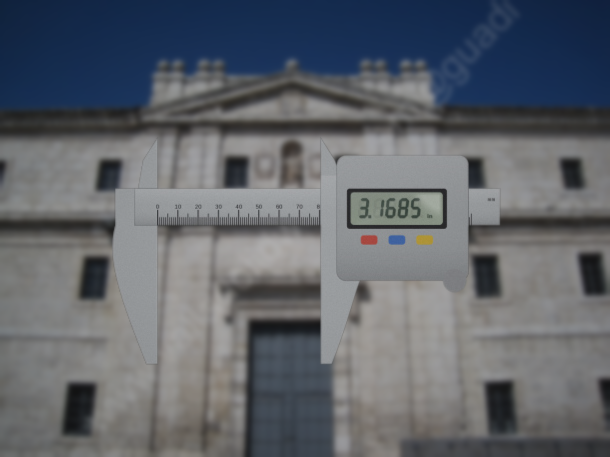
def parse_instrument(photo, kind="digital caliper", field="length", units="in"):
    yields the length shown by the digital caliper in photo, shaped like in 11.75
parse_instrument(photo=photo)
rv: in 3.1685
